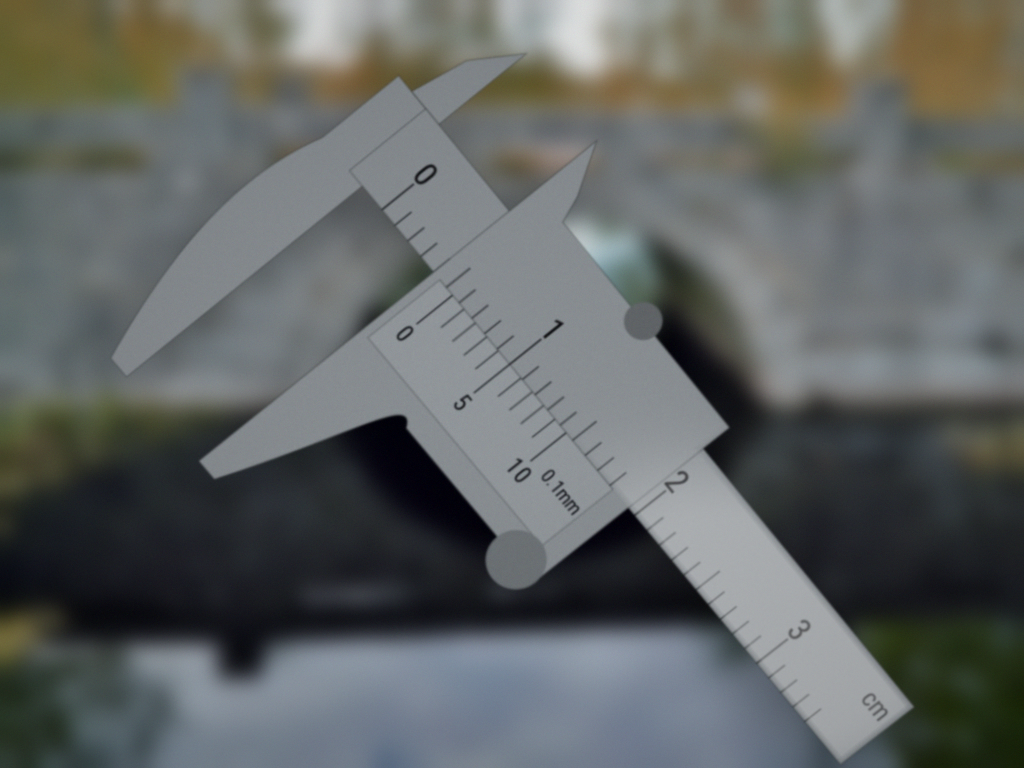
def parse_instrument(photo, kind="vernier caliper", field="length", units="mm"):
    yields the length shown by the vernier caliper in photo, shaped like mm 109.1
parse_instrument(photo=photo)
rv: mm 5.5
